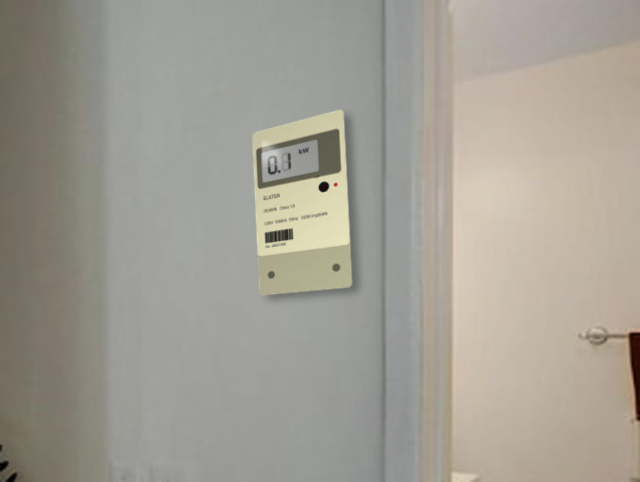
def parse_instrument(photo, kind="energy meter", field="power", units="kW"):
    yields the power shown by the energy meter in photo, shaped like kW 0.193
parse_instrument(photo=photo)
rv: kW 0.1
